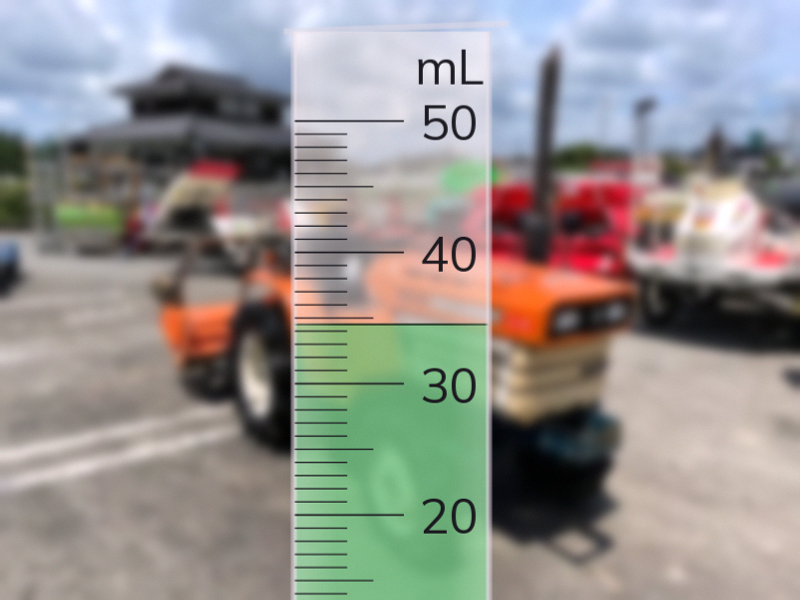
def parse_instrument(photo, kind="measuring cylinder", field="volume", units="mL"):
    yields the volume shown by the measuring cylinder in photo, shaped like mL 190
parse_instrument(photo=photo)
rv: mL 34.5
